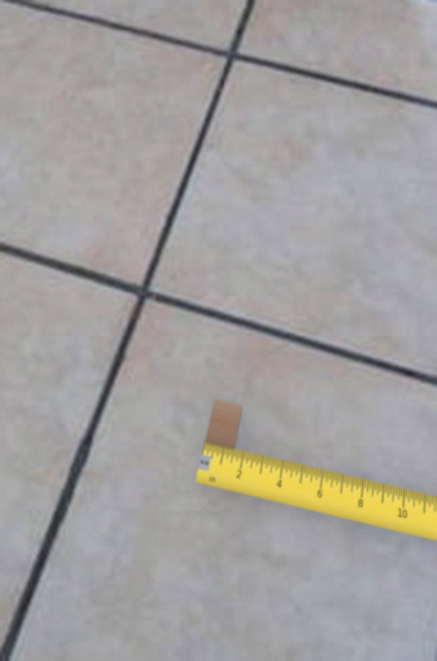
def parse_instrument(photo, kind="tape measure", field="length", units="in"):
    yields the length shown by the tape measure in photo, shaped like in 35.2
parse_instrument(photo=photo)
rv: in 1.5
